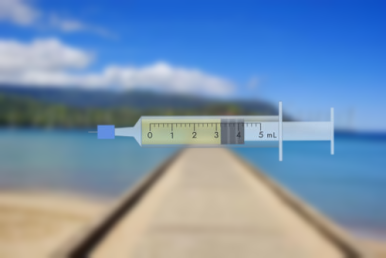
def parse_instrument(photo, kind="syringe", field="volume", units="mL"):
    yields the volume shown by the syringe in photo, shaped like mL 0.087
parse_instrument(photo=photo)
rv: mL 3.2
